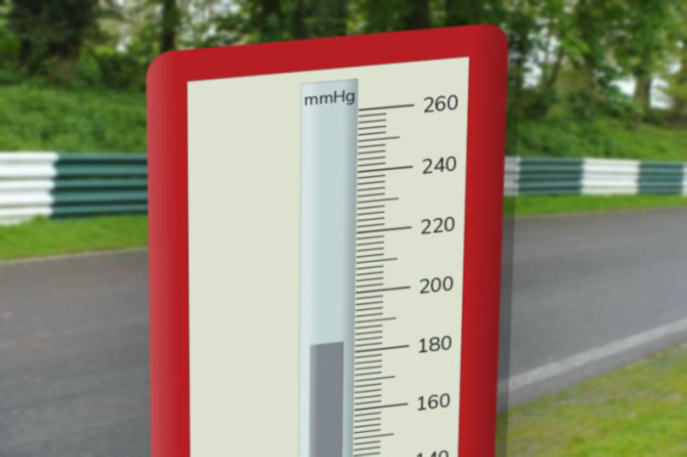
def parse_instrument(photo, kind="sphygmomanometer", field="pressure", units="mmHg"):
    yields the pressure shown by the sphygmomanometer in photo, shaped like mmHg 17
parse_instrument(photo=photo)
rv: mmHg 184
